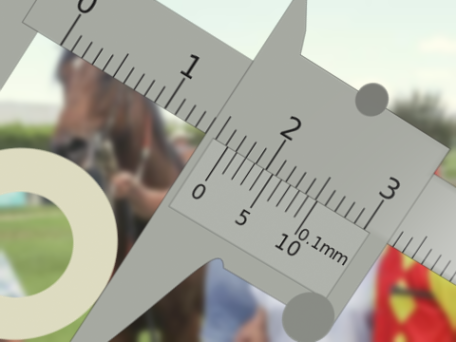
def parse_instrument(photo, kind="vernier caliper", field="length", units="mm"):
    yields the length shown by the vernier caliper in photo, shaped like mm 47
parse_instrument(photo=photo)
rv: mm 16.2
